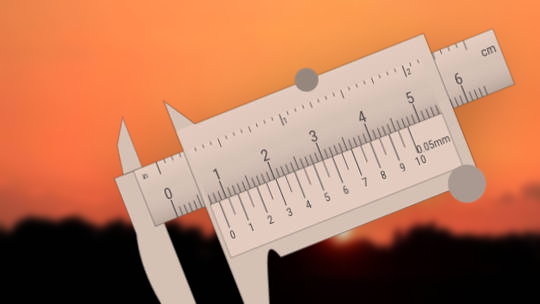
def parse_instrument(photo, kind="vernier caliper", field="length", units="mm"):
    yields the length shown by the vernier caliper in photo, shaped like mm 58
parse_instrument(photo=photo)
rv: mm 8.5
